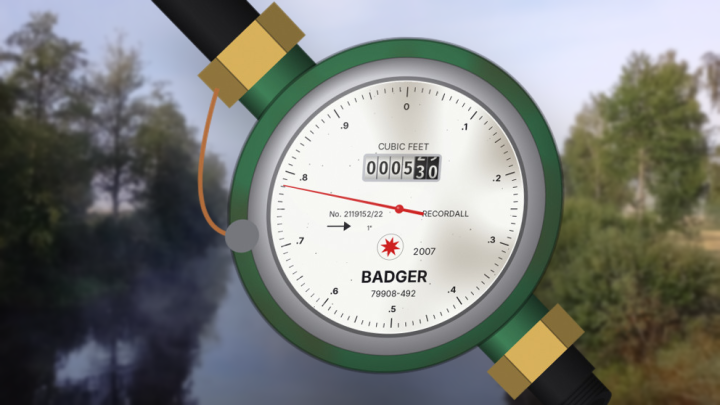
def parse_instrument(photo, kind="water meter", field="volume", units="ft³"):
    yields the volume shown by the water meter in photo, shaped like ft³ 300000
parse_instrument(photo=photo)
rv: ft³ 529.78
